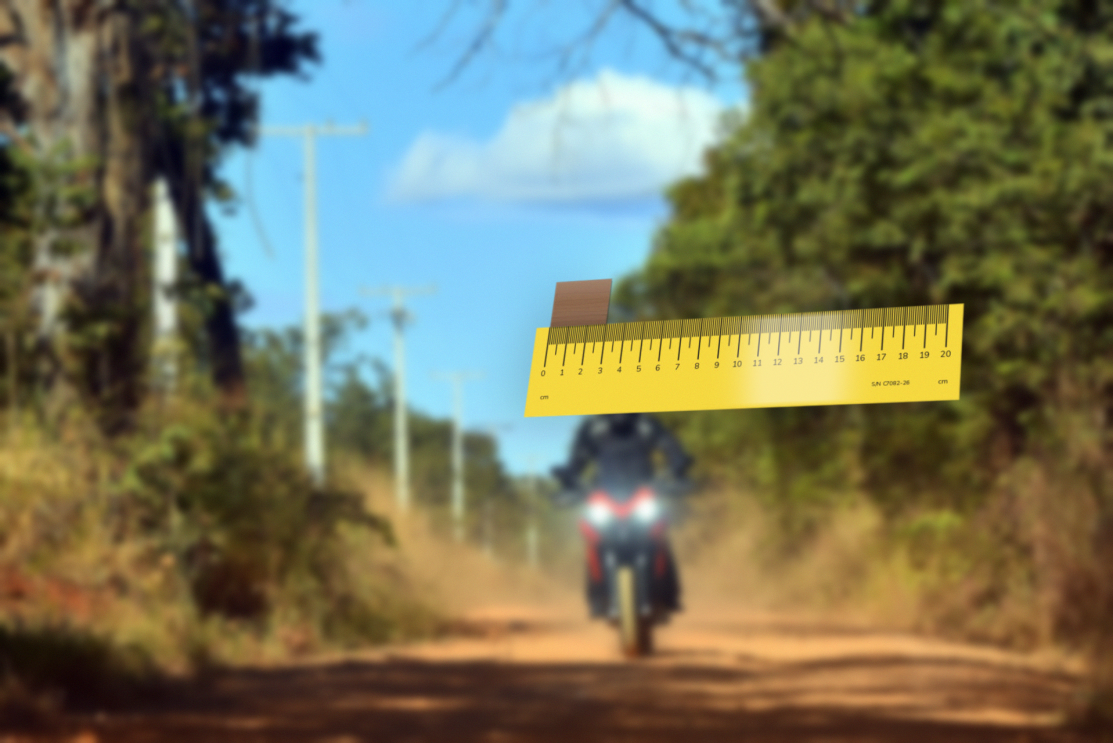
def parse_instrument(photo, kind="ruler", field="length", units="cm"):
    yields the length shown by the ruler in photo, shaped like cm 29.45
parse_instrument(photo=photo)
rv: cm 3
